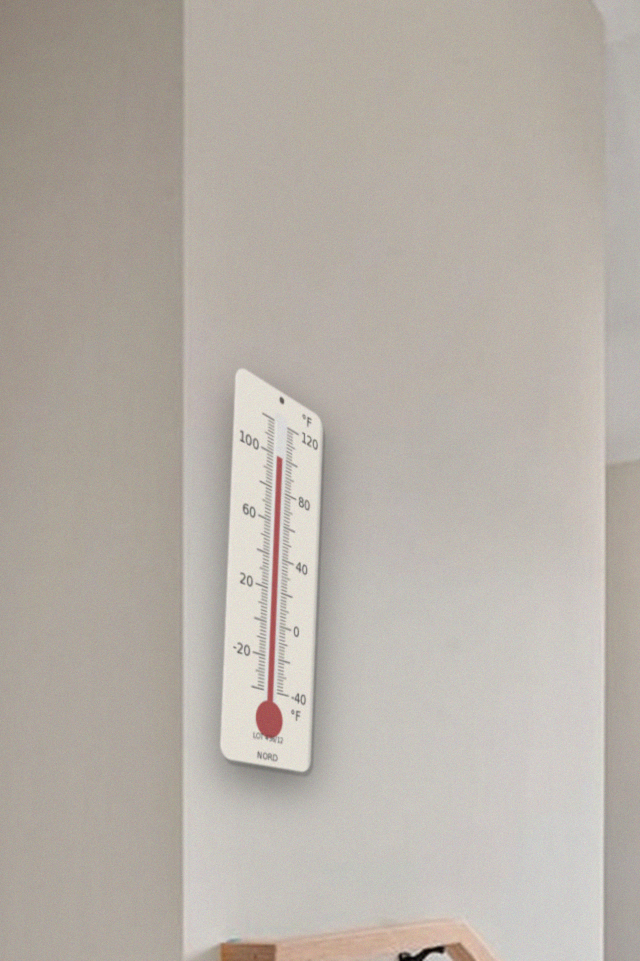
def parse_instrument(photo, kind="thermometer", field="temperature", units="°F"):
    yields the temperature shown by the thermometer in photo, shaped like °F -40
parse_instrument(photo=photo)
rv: °F 100
